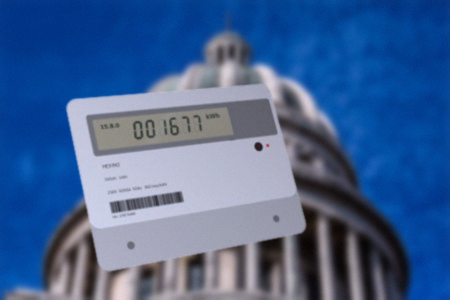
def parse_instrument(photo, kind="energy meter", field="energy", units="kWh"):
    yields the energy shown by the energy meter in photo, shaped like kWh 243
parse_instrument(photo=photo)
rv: kWh 1677
